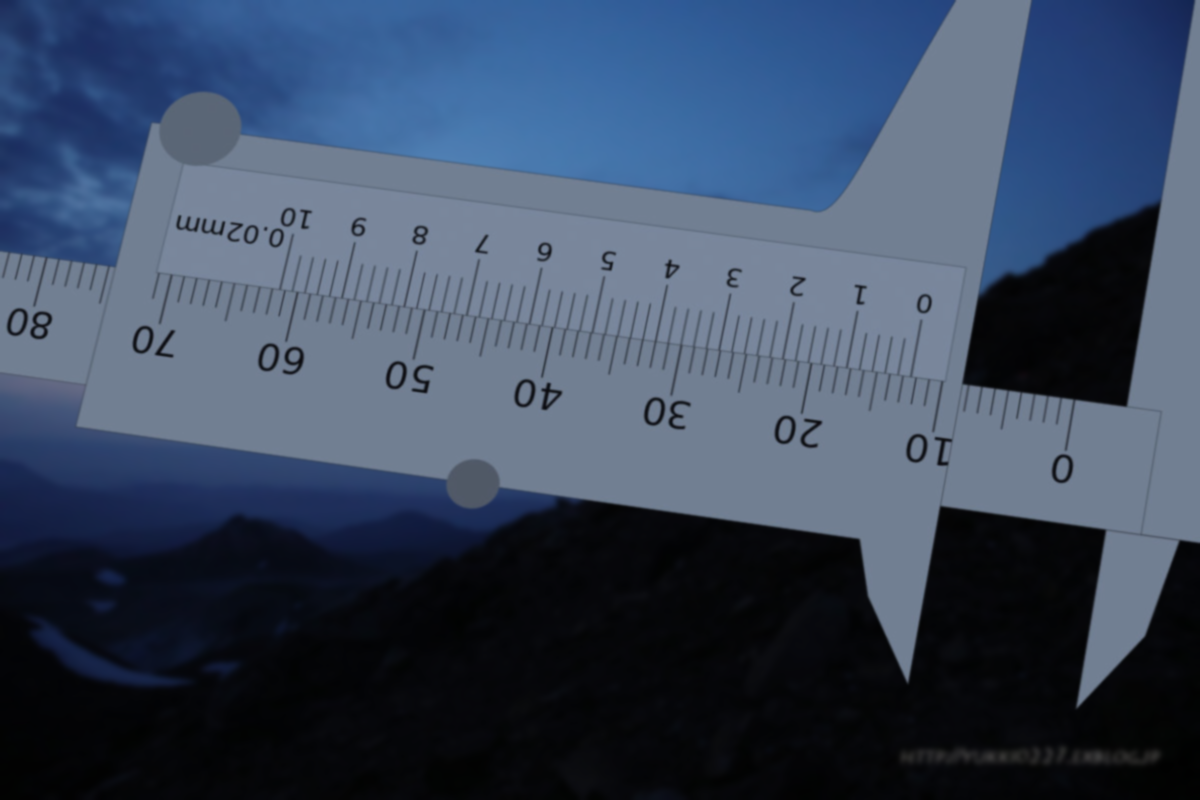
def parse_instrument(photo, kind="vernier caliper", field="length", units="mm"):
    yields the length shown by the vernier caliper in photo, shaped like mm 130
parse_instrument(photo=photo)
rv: mm 12.4
